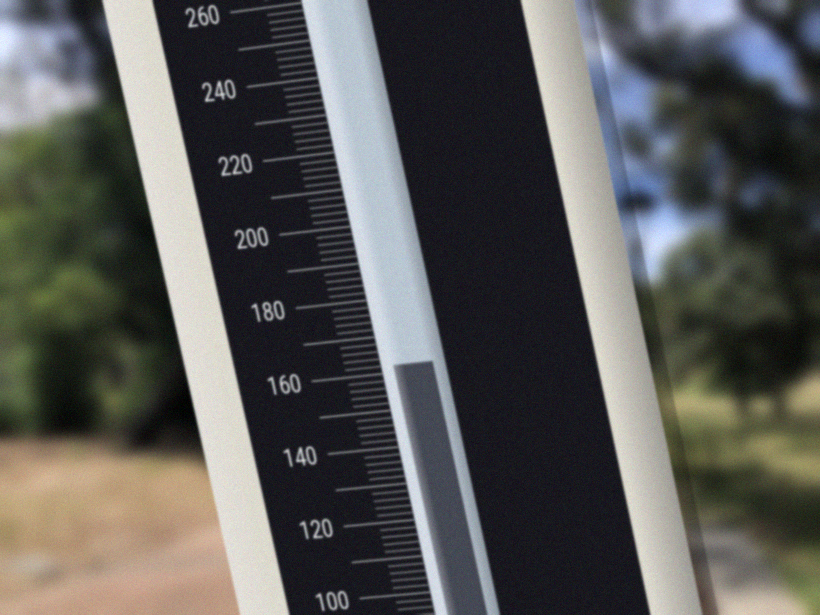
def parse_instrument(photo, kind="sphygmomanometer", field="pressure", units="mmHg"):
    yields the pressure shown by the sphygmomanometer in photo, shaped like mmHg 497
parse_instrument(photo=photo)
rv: mmHg 162
